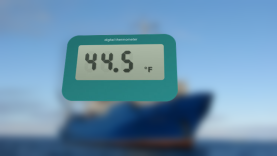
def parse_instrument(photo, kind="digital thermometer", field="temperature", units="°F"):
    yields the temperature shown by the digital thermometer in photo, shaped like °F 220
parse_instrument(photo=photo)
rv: °F 44.5
